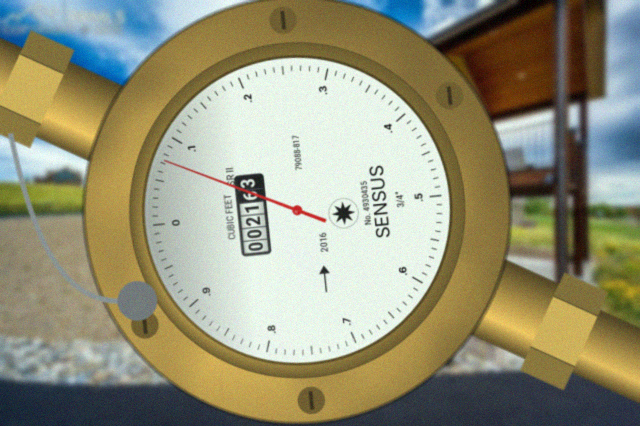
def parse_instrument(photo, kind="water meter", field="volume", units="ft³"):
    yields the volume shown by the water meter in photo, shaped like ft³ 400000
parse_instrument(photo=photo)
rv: ft³ 2163.07
